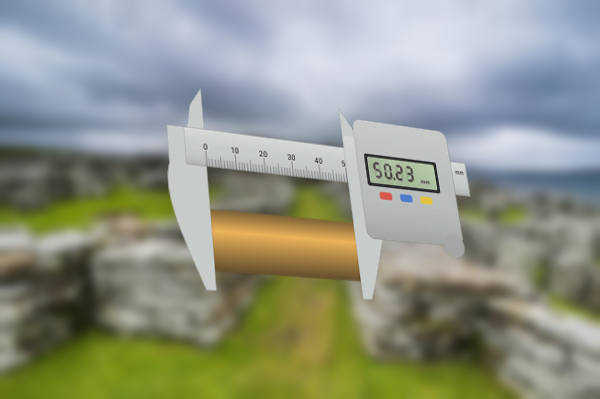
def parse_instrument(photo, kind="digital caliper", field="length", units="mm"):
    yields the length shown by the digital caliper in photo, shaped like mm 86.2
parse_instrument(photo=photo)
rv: mm 50.23
